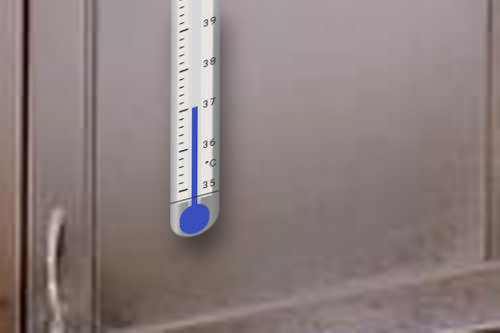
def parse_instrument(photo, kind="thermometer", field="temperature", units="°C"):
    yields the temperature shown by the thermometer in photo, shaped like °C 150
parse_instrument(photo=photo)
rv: °C 37
